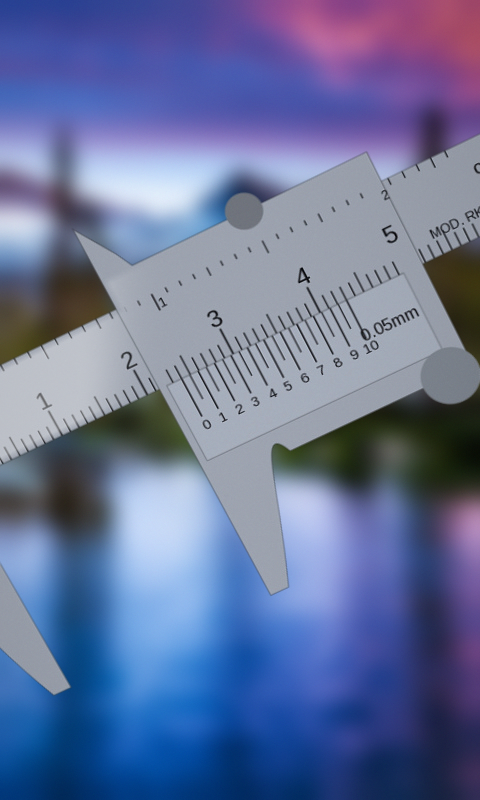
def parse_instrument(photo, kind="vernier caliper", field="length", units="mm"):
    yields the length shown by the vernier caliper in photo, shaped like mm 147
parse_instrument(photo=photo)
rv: mm 24.0
